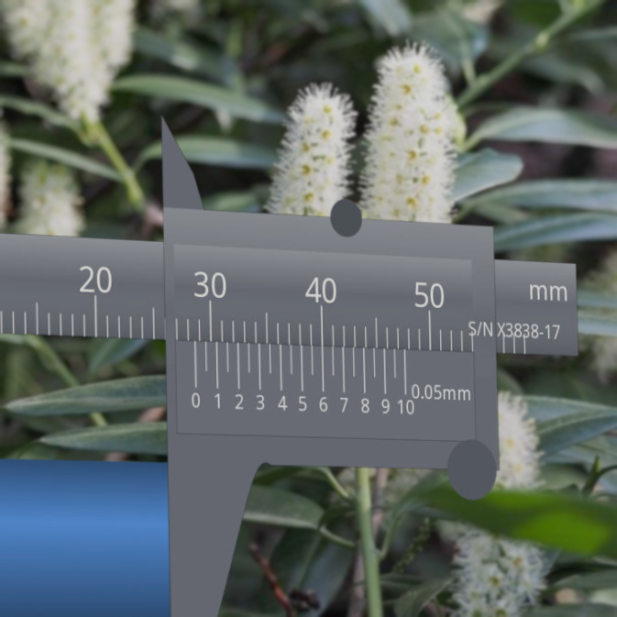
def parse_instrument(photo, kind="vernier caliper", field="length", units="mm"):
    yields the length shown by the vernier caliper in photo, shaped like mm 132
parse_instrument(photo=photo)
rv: mm 28.6
